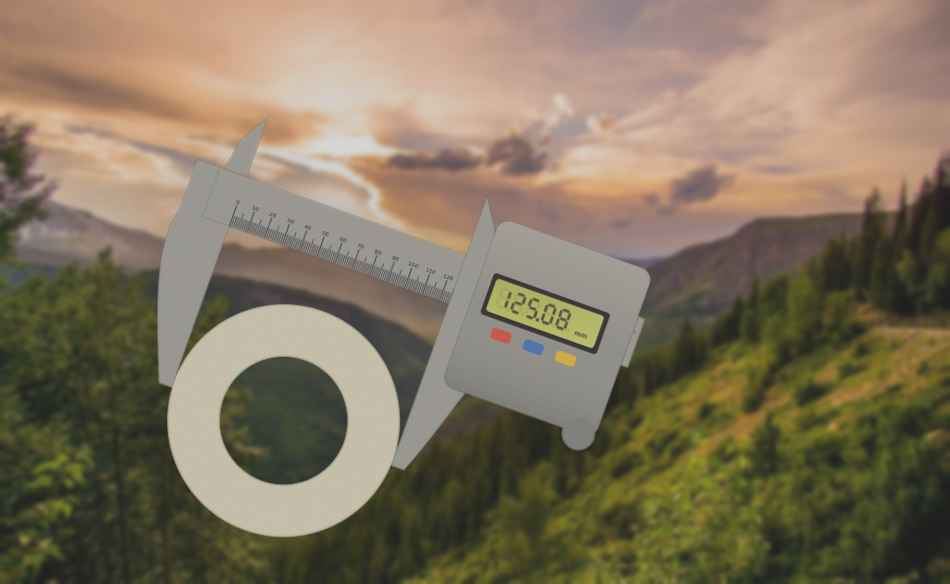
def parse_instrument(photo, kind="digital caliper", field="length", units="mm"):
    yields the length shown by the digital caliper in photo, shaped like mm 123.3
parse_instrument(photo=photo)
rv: mm 125.08
